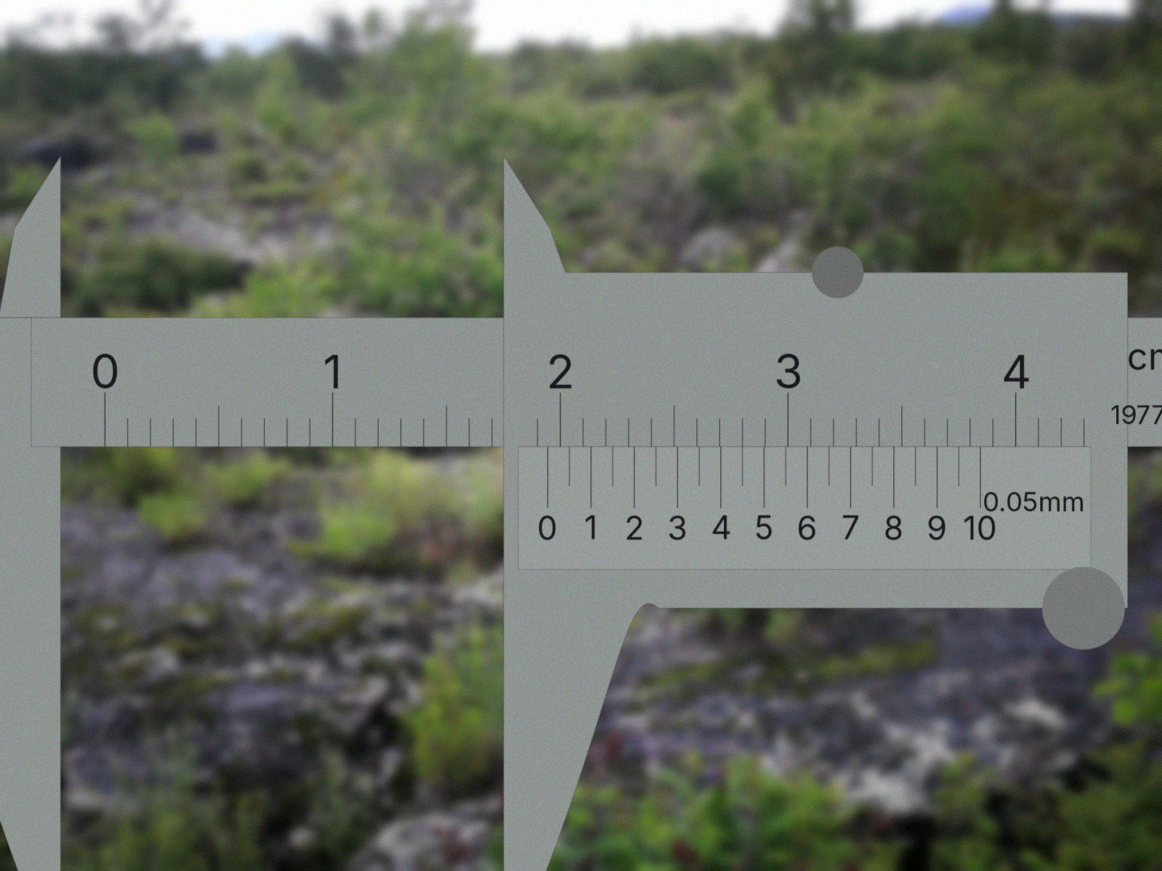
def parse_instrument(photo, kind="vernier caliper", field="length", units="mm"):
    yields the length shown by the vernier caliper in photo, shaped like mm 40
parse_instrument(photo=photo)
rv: mm 19.45
